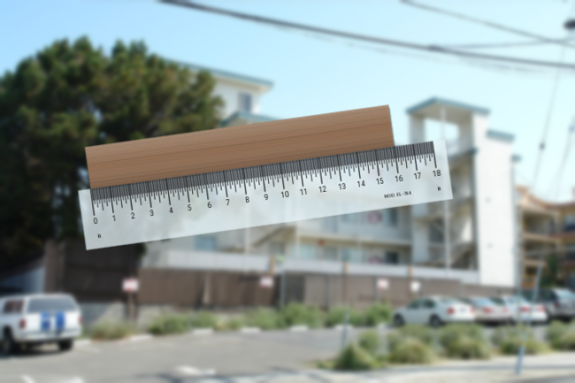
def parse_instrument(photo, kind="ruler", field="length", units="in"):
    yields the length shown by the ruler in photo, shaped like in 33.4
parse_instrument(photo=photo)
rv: in 16
